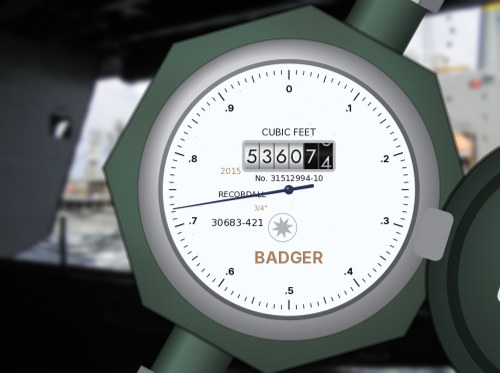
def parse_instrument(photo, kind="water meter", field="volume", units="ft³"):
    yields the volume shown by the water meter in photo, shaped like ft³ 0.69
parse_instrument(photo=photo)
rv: ft³ 536073.72
